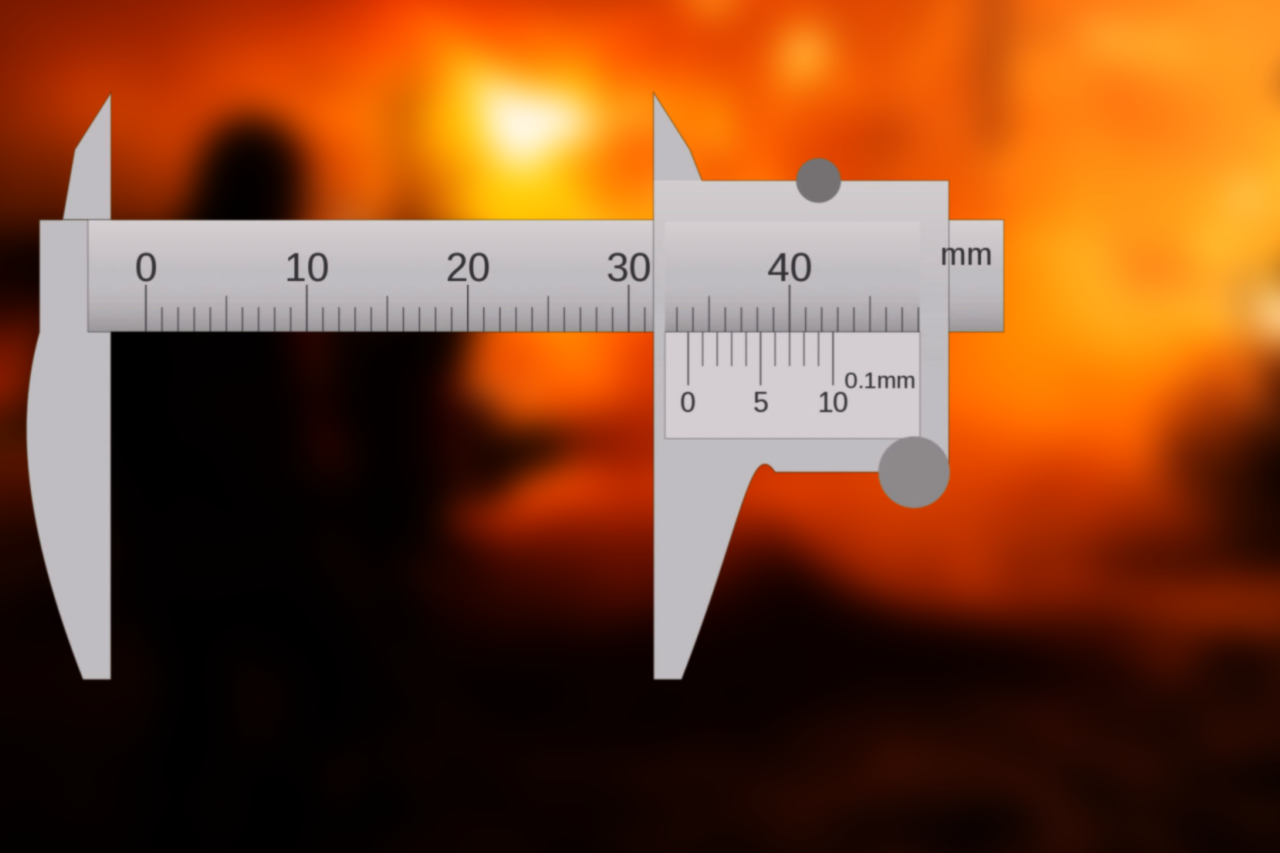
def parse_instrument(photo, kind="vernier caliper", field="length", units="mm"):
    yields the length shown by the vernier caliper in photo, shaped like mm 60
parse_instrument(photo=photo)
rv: mm 33.7
